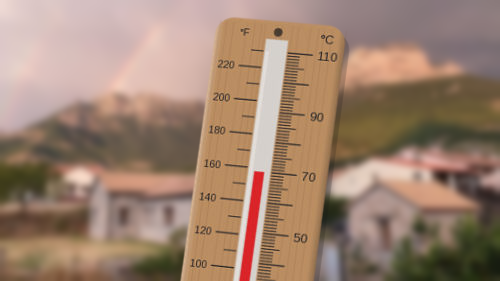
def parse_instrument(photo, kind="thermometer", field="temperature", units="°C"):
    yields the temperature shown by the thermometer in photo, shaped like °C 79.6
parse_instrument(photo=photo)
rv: °C 70
